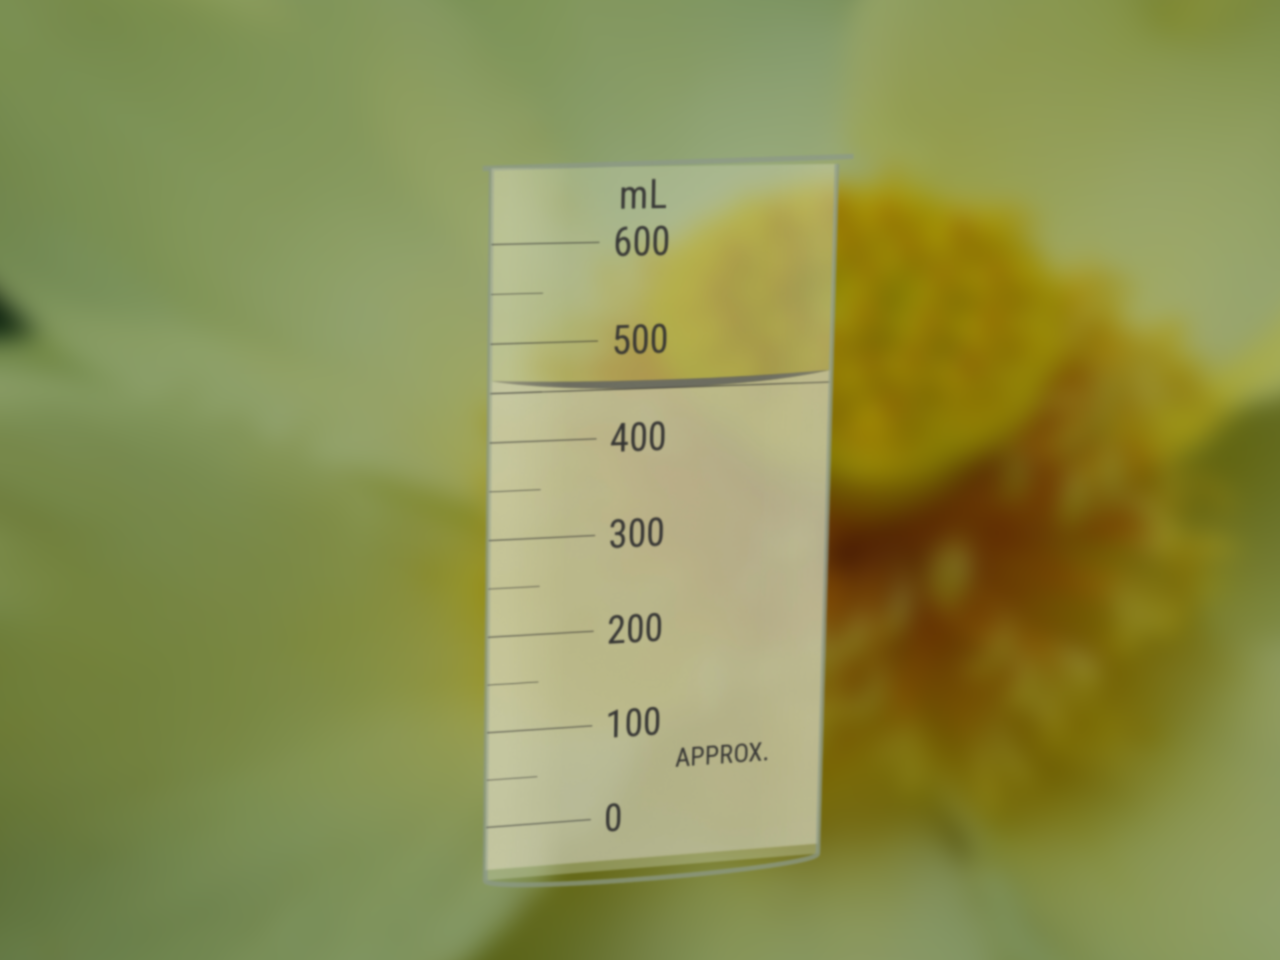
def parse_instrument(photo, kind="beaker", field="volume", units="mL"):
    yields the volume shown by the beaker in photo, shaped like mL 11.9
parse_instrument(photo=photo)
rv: mL 450
